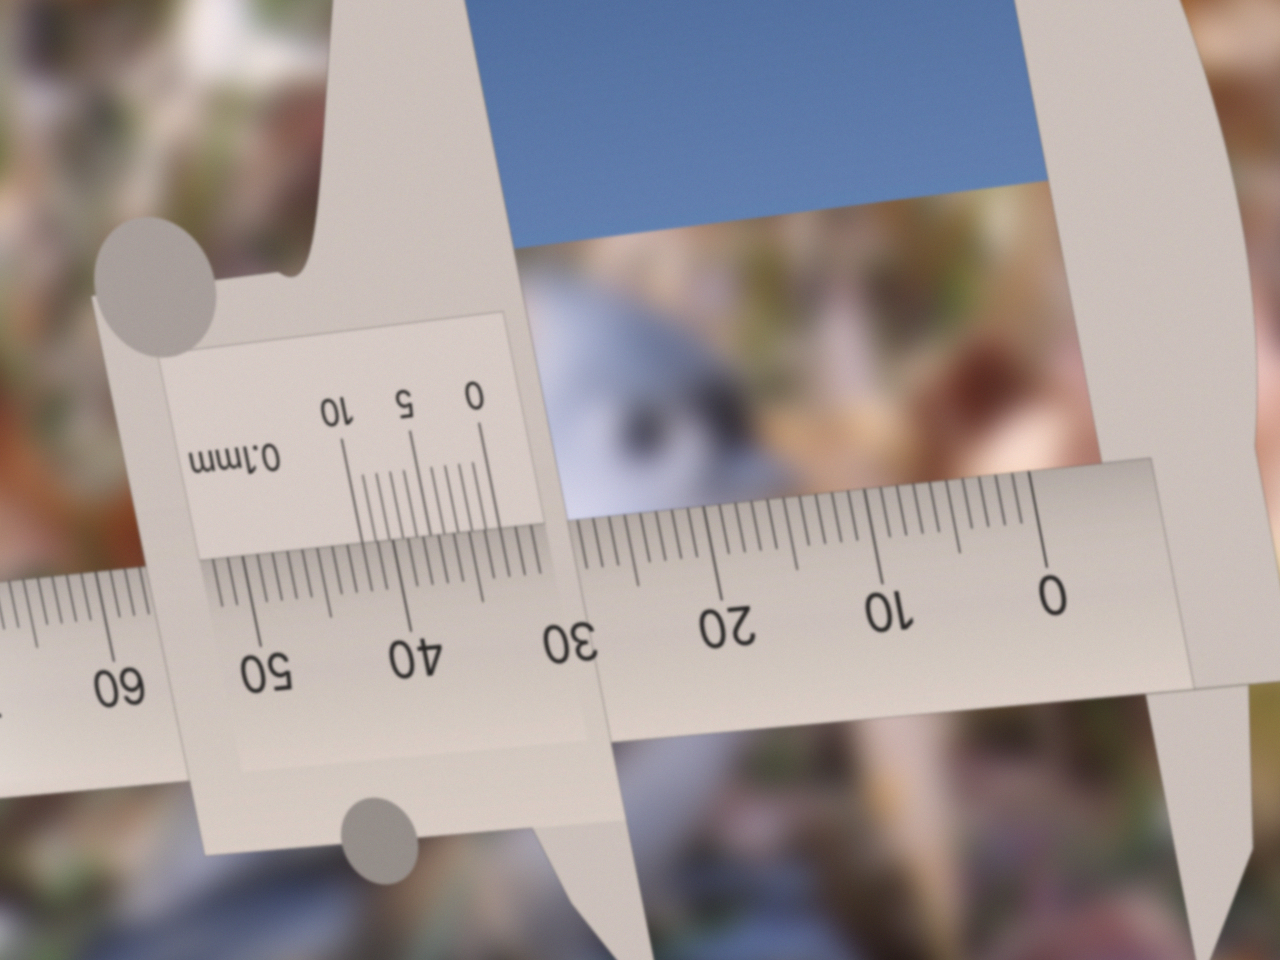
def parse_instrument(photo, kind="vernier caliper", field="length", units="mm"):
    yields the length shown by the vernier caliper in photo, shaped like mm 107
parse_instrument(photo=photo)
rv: mm 33.0
